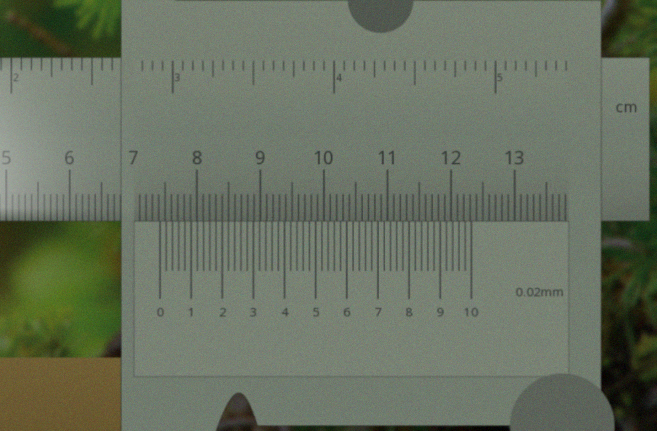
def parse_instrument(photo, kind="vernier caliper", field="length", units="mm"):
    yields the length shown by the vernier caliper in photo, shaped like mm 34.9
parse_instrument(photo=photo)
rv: mm 74.2
